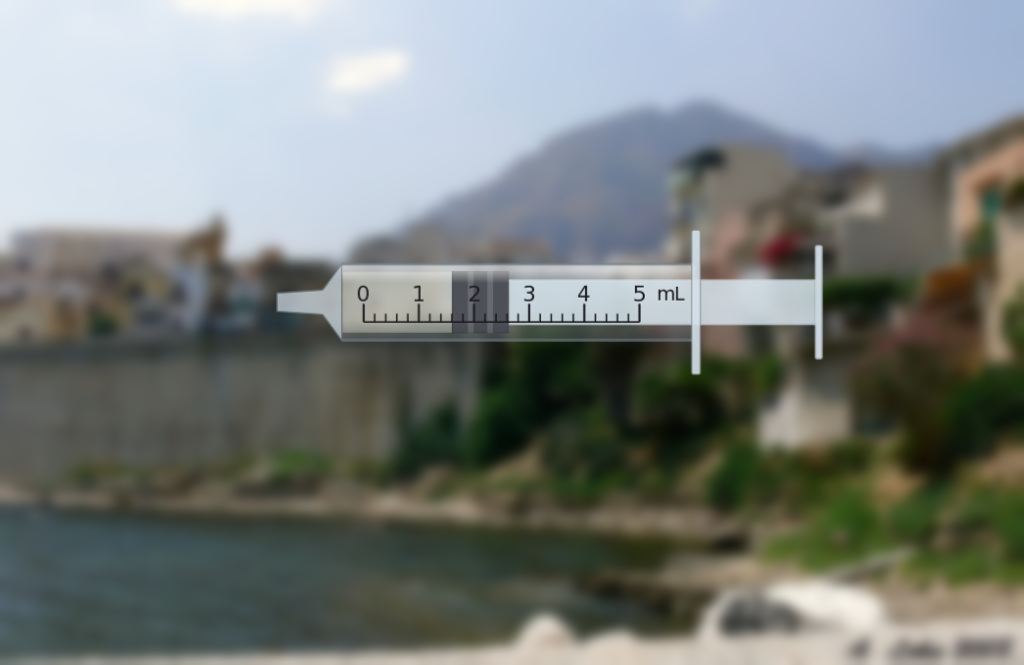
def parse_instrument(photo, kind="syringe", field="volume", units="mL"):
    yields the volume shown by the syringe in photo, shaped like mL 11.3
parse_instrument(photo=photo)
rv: mL 1.6
